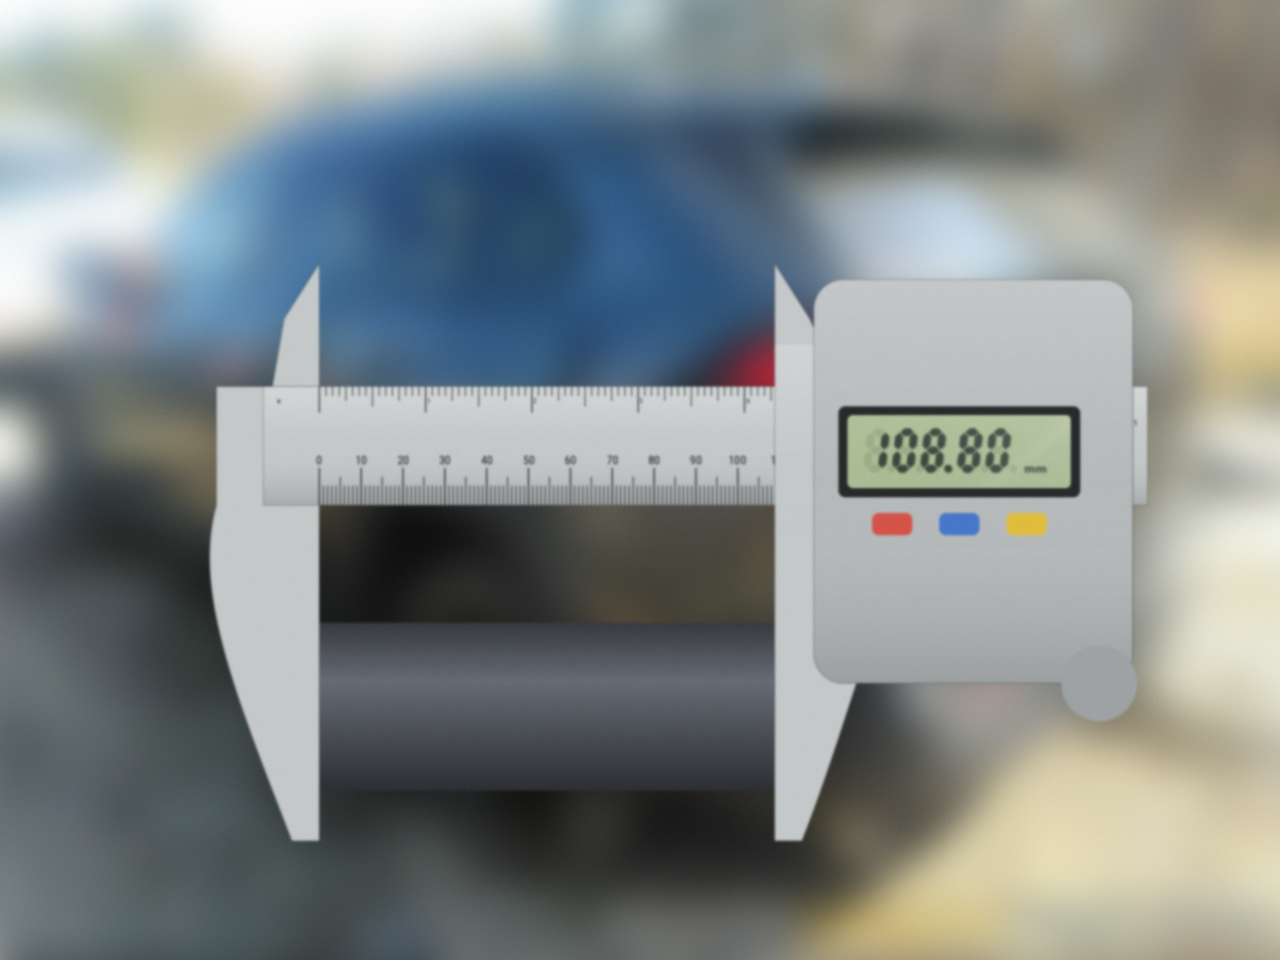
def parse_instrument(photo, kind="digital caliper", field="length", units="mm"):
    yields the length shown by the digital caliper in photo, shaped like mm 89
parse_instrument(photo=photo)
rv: mm 108.80
